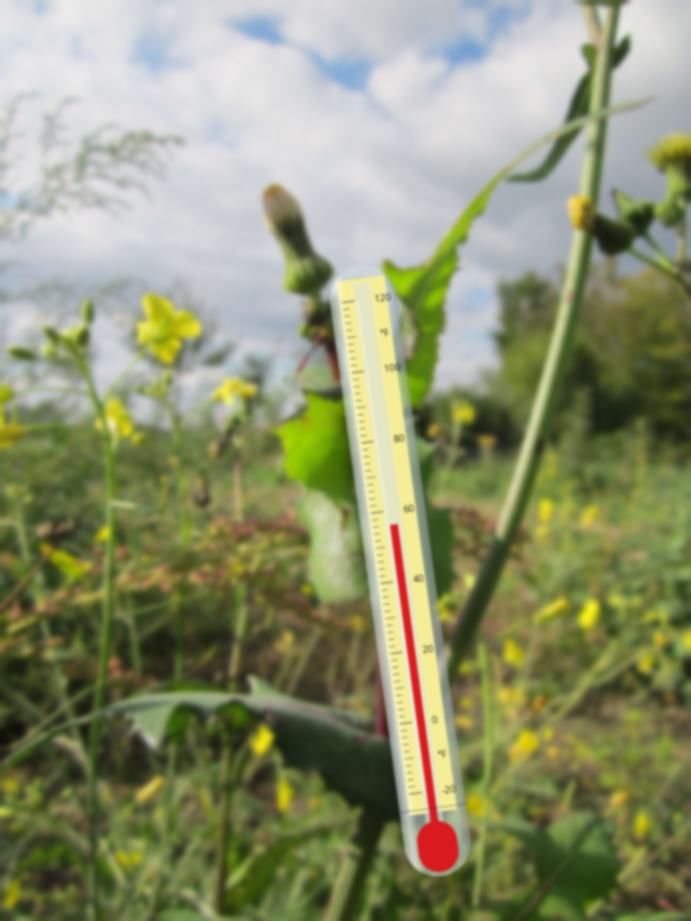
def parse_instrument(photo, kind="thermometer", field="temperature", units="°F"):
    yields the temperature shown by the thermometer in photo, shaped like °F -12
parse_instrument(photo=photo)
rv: °F 56
